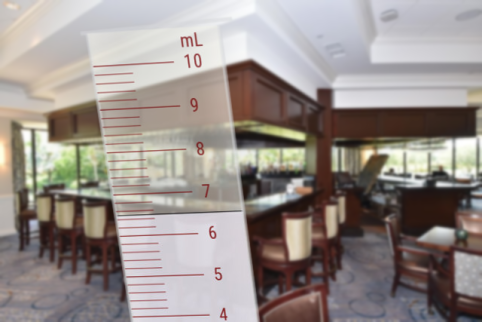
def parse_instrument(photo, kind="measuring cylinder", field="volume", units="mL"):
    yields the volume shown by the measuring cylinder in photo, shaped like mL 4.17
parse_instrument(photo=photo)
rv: mL 6.5
